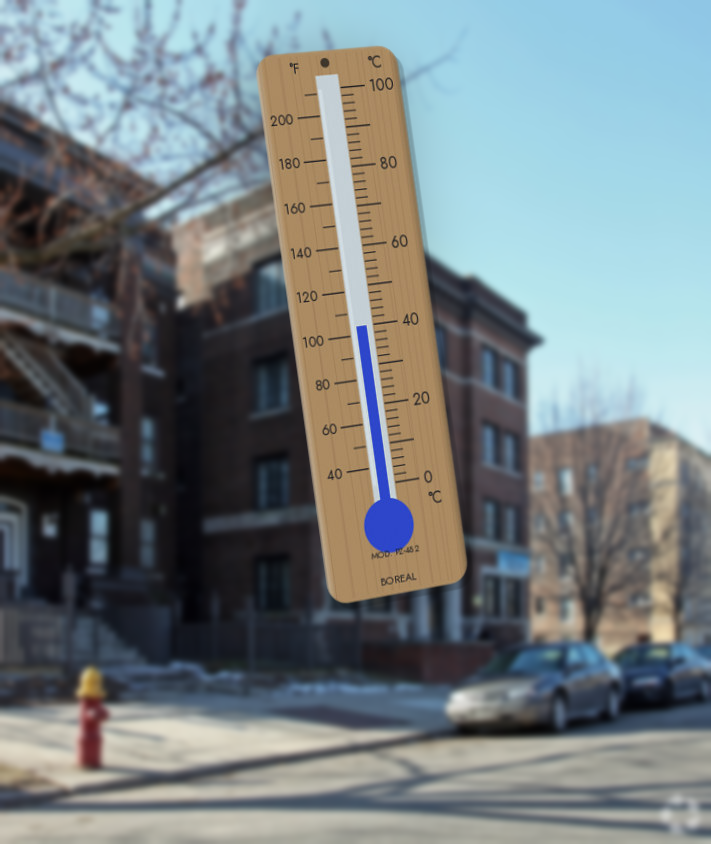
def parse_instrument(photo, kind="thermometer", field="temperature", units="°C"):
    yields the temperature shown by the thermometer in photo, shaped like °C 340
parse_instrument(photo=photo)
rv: °C 40
